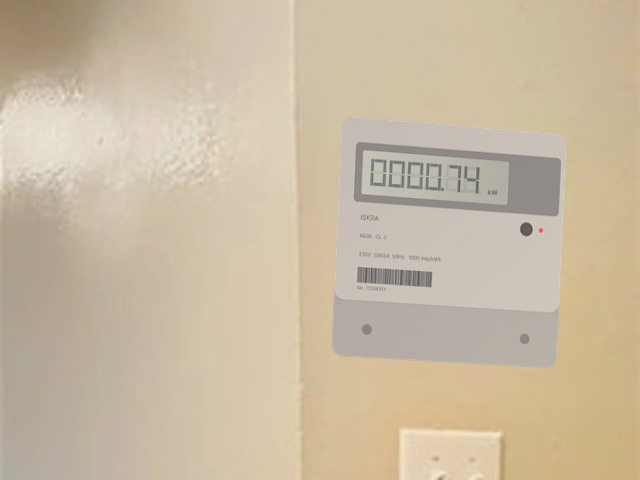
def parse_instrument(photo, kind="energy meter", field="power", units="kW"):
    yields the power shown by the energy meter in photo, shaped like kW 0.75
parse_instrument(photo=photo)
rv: kW 0.74
